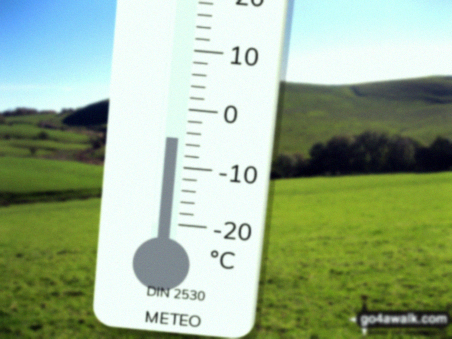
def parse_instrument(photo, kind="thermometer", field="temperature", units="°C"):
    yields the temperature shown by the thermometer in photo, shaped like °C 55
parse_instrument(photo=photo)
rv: °C -5
